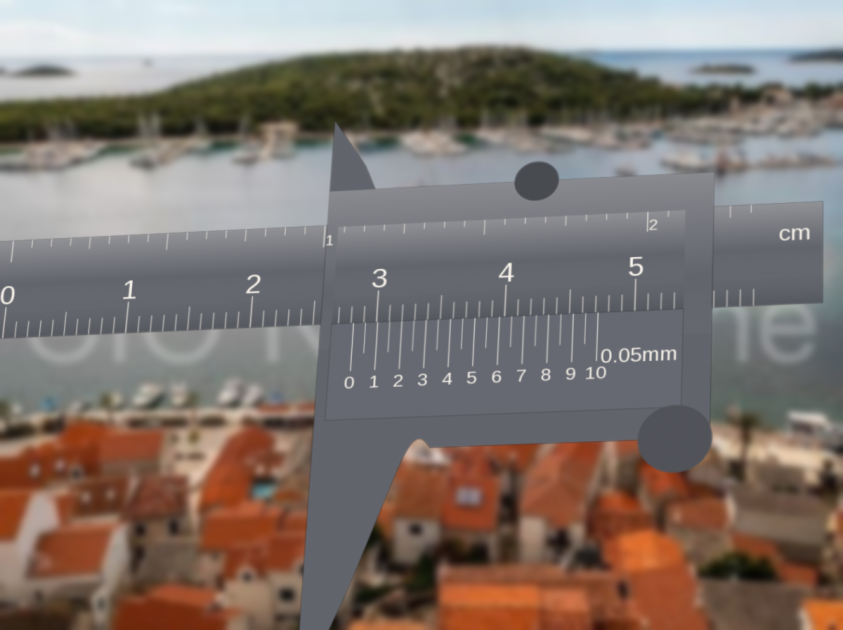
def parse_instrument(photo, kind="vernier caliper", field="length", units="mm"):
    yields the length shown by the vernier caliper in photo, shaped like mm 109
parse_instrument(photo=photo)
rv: mm 28.2
